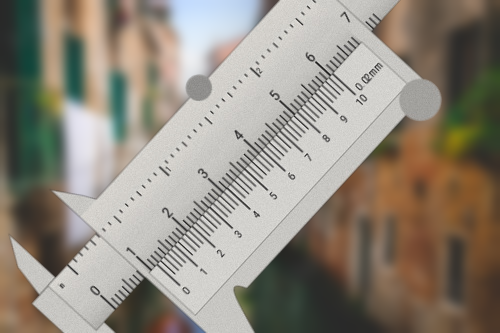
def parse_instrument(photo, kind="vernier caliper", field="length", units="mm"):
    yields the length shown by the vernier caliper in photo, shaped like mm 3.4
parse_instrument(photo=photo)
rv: mm 11.5
